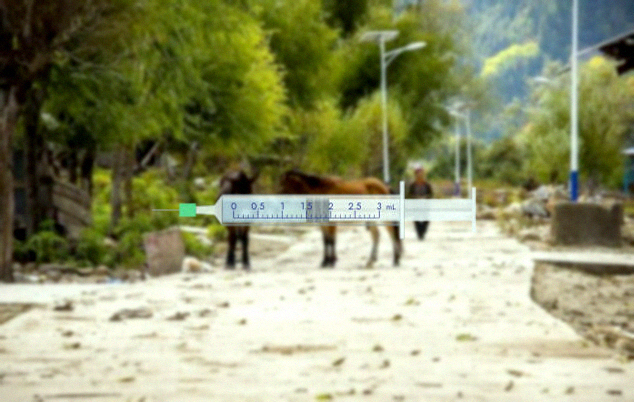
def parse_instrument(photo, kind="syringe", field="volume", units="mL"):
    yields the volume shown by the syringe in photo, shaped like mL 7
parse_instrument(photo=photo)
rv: mL 1.5
